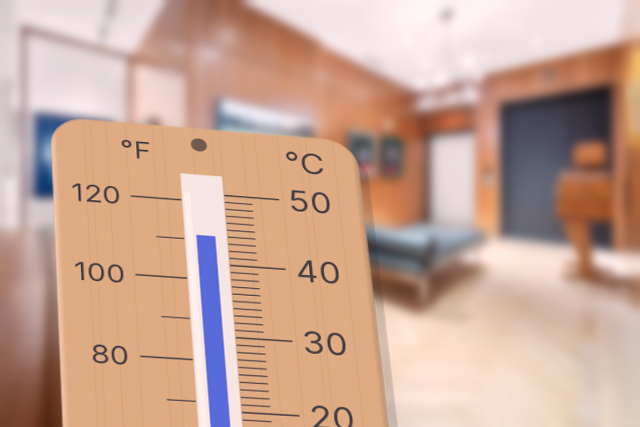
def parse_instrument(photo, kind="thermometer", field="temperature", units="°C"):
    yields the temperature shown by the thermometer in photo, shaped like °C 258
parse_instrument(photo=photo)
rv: °C 44
